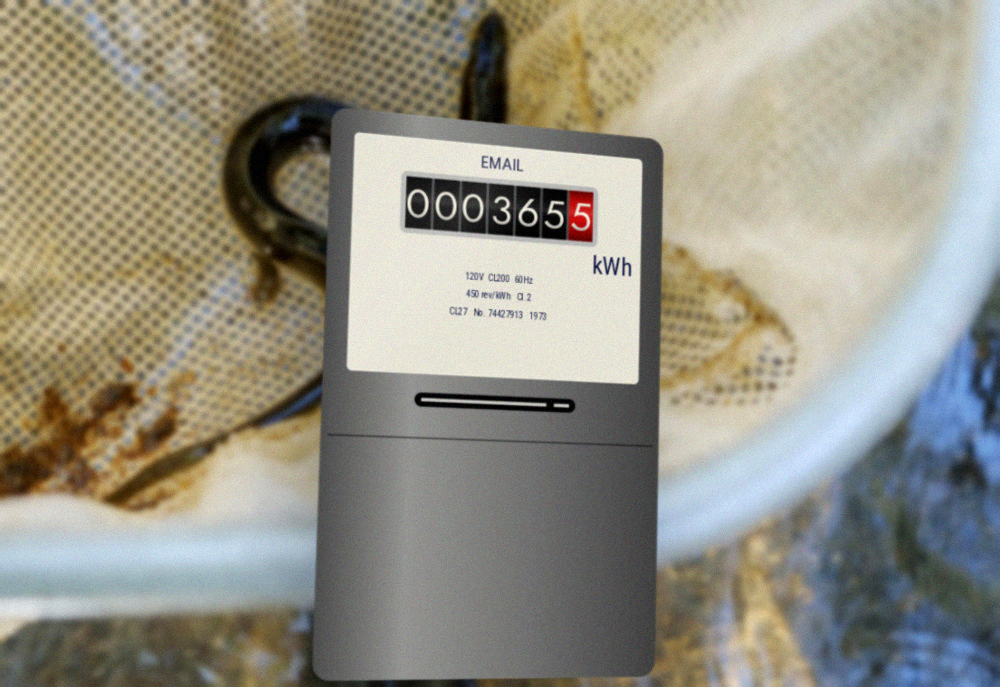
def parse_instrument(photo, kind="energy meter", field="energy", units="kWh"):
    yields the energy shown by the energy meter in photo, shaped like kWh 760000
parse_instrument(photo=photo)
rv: kWh 365.5
